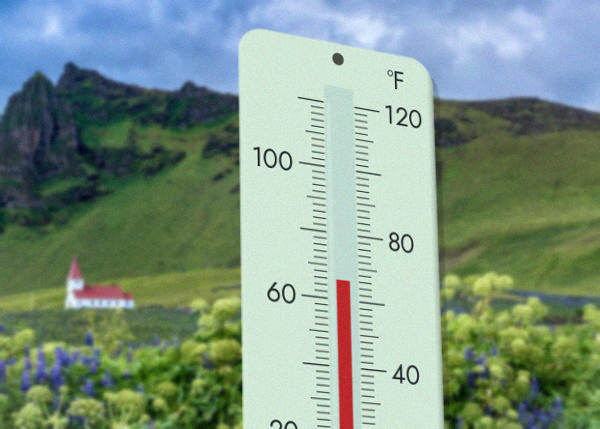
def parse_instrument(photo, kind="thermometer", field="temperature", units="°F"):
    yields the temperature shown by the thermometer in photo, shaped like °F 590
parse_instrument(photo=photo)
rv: °F 66
